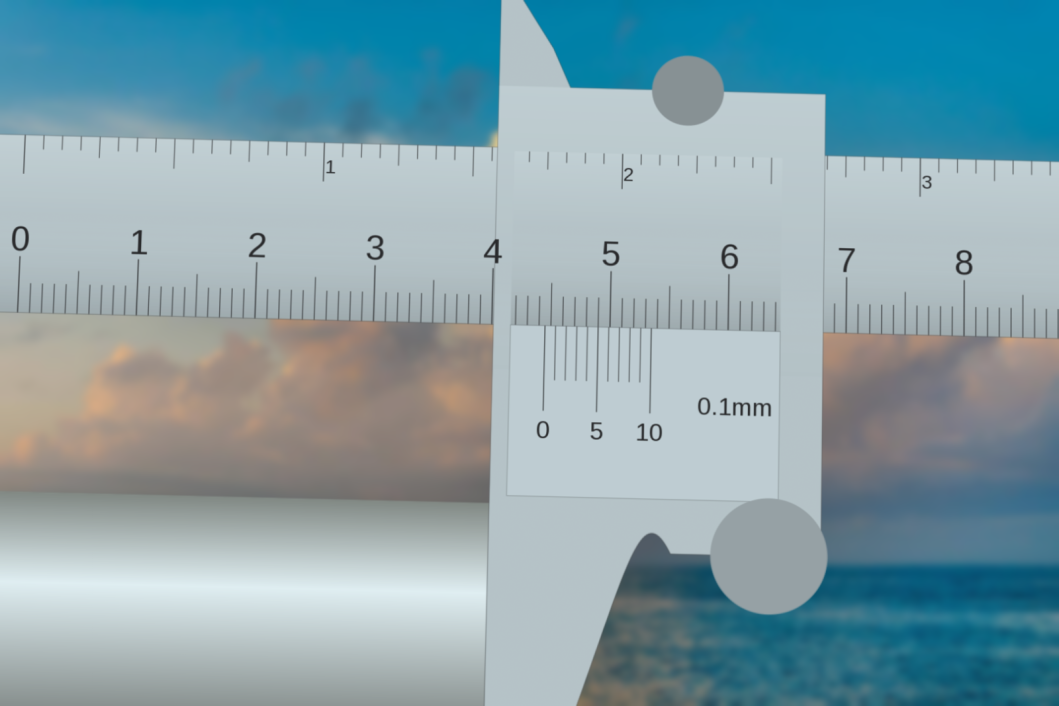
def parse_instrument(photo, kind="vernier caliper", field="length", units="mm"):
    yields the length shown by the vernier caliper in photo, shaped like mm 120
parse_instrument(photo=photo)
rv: mm 44.5
